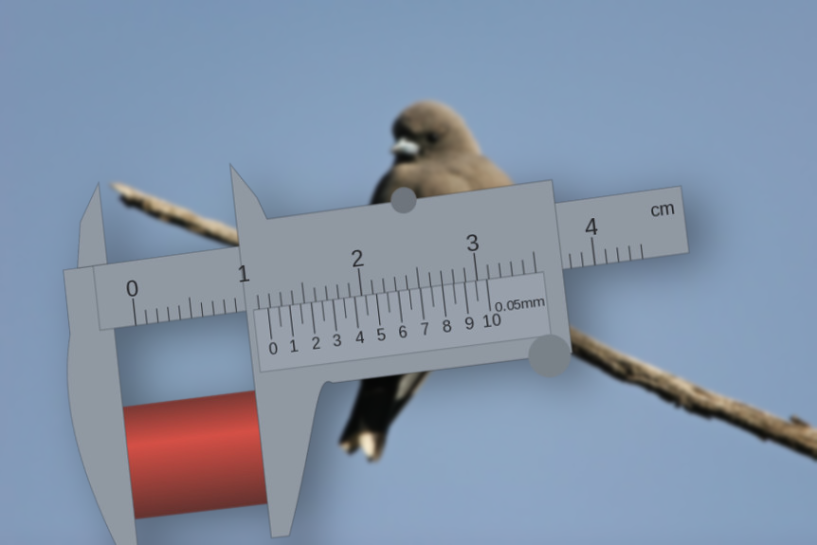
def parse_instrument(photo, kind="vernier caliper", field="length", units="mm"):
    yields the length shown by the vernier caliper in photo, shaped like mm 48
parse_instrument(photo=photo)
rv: mm 11.8
